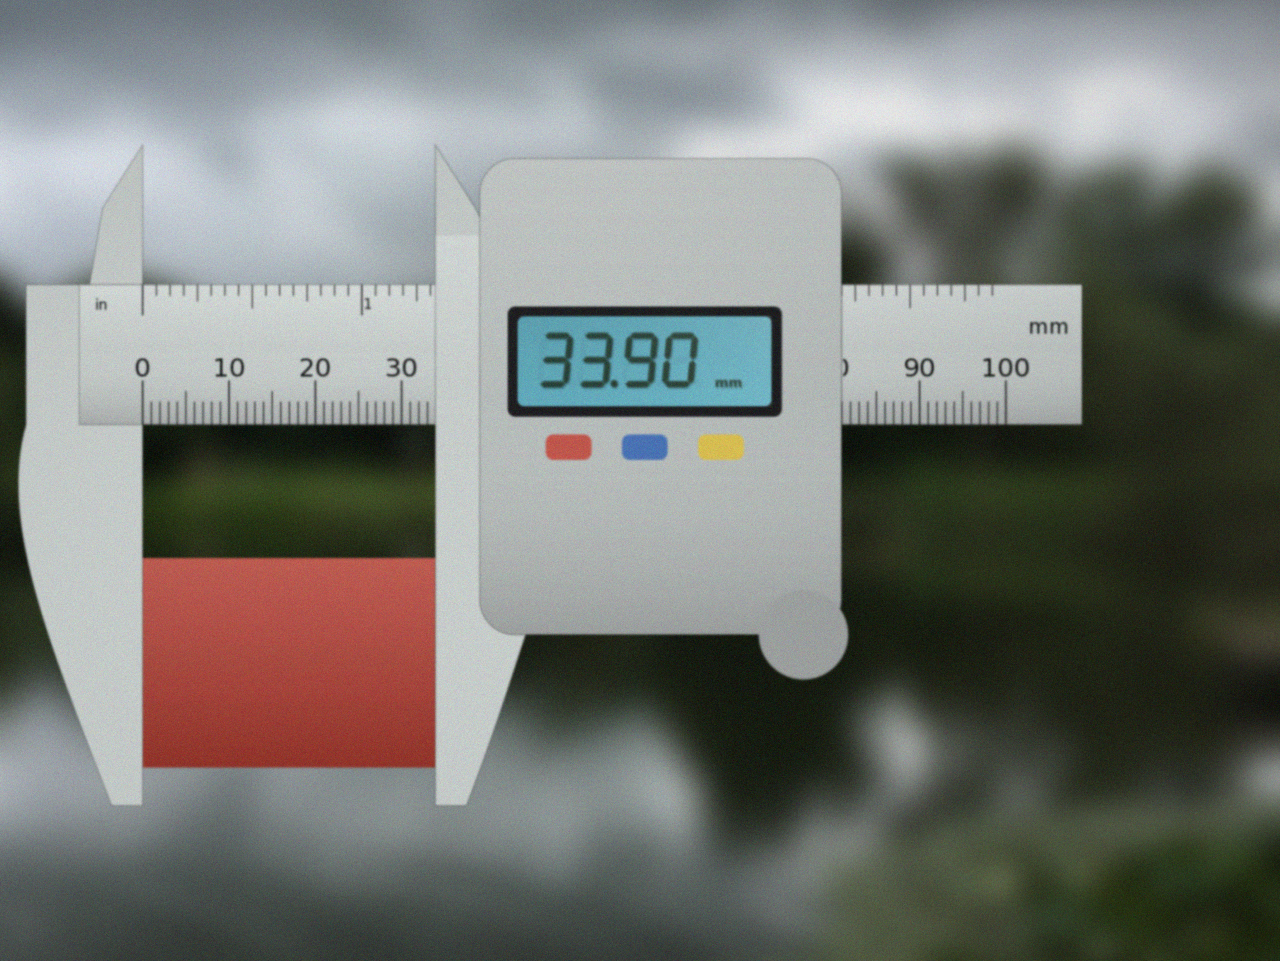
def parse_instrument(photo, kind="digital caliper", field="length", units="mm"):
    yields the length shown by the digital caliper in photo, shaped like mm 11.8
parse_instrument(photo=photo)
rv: mm 33.90
